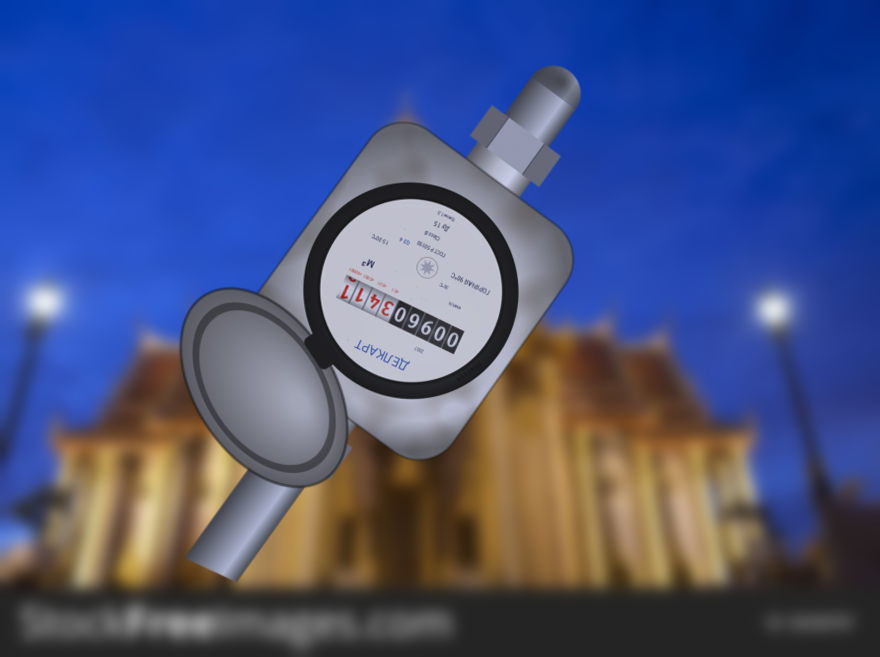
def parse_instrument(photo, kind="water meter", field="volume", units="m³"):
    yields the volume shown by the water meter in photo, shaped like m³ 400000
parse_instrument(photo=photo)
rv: m³ 960.3411
